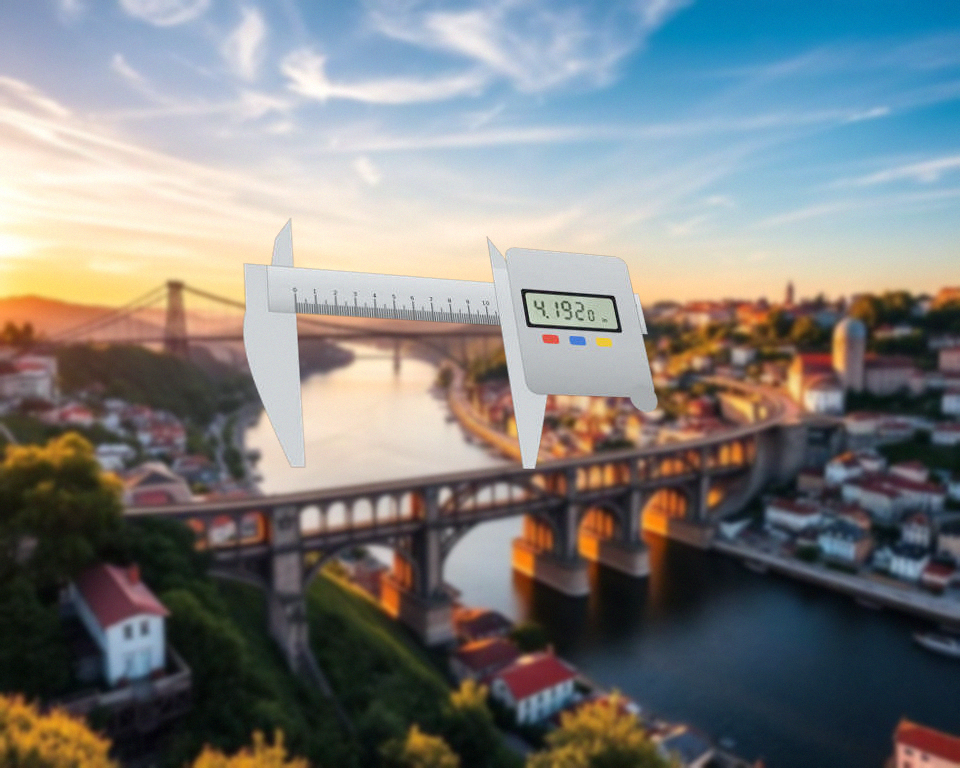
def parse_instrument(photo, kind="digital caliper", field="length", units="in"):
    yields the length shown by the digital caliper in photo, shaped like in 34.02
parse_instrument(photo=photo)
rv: in 4.1920
